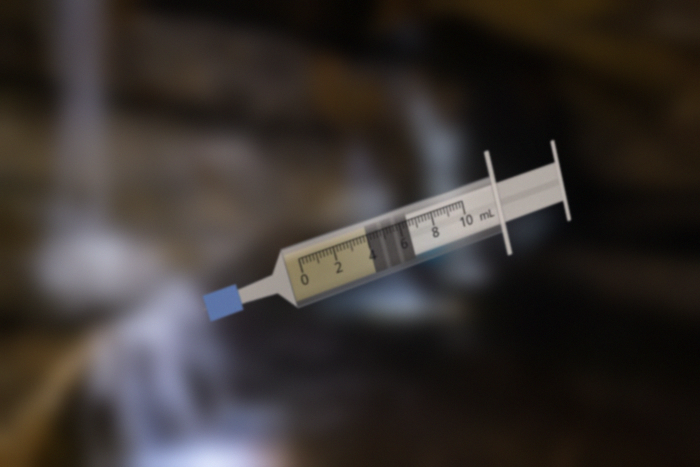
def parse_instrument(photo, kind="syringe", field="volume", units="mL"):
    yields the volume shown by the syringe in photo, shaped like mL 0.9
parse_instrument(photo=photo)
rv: mL 4
